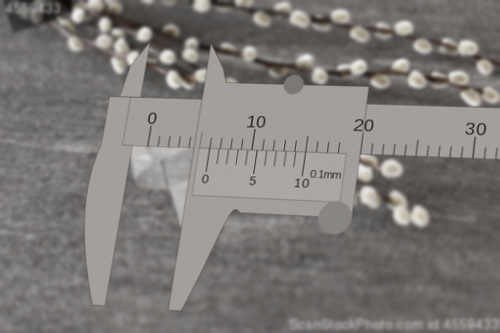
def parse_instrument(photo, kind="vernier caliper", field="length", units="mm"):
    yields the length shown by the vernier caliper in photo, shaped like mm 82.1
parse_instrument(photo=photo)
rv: mm 6.0
